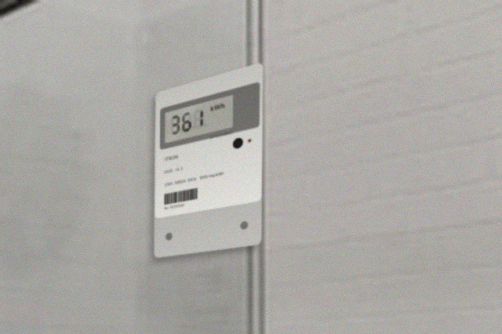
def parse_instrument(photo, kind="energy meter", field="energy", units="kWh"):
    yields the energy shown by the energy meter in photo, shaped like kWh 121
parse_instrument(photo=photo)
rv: kWh 361
